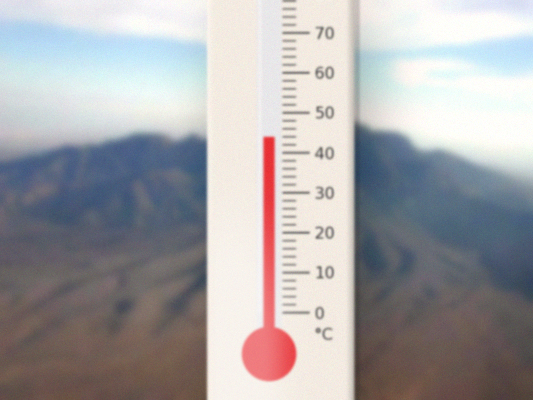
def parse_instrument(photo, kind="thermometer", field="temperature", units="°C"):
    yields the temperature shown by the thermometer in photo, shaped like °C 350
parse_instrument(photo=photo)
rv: °C 44
